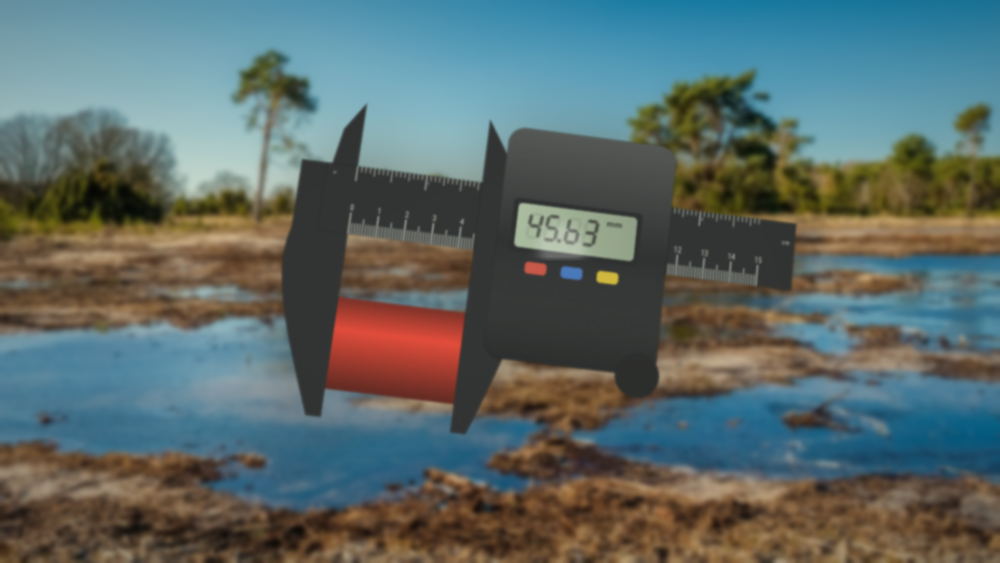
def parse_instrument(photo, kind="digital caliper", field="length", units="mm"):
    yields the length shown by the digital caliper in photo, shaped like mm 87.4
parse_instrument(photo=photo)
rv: mm 45.63
